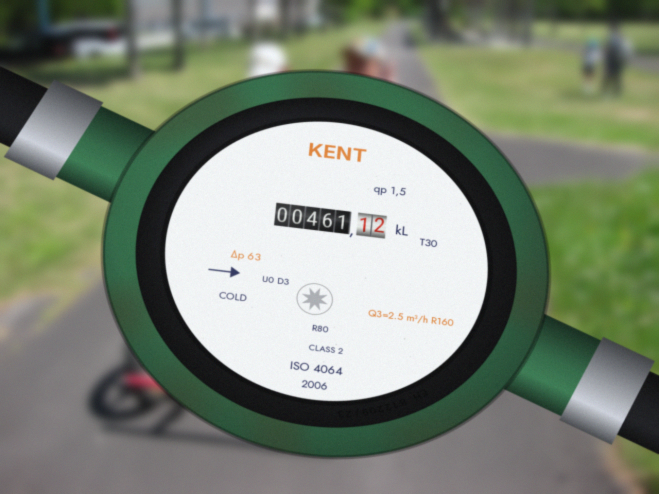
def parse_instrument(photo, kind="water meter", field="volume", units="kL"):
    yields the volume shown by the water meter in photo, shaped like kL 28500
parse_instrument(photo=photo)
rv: kL 461.12
